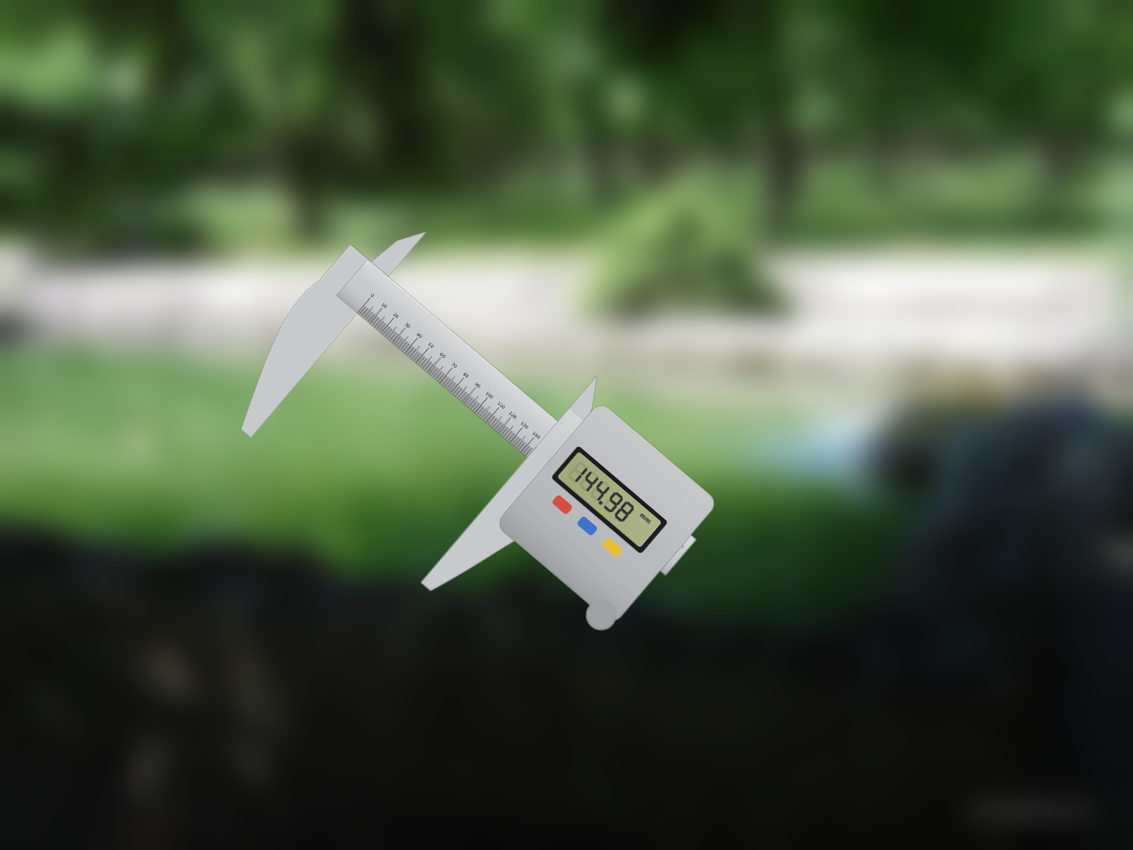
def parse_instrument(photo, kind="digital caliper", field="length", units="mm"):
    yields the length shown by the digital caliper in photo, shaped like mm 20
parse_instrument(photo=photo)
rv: mm 144.98
